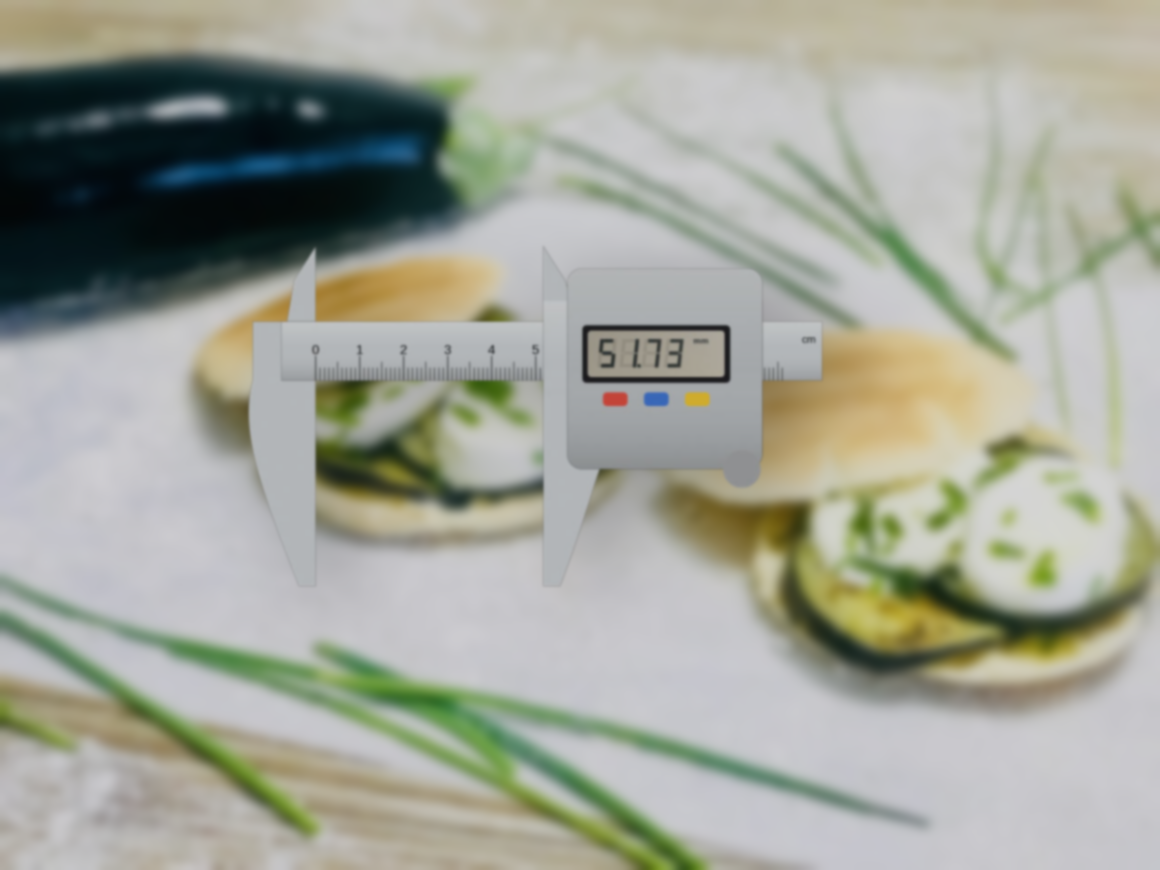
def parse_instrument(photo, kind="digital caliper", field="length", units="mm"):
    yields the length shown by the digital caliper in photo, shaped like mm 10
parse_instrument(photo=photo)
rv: mm 51.73
